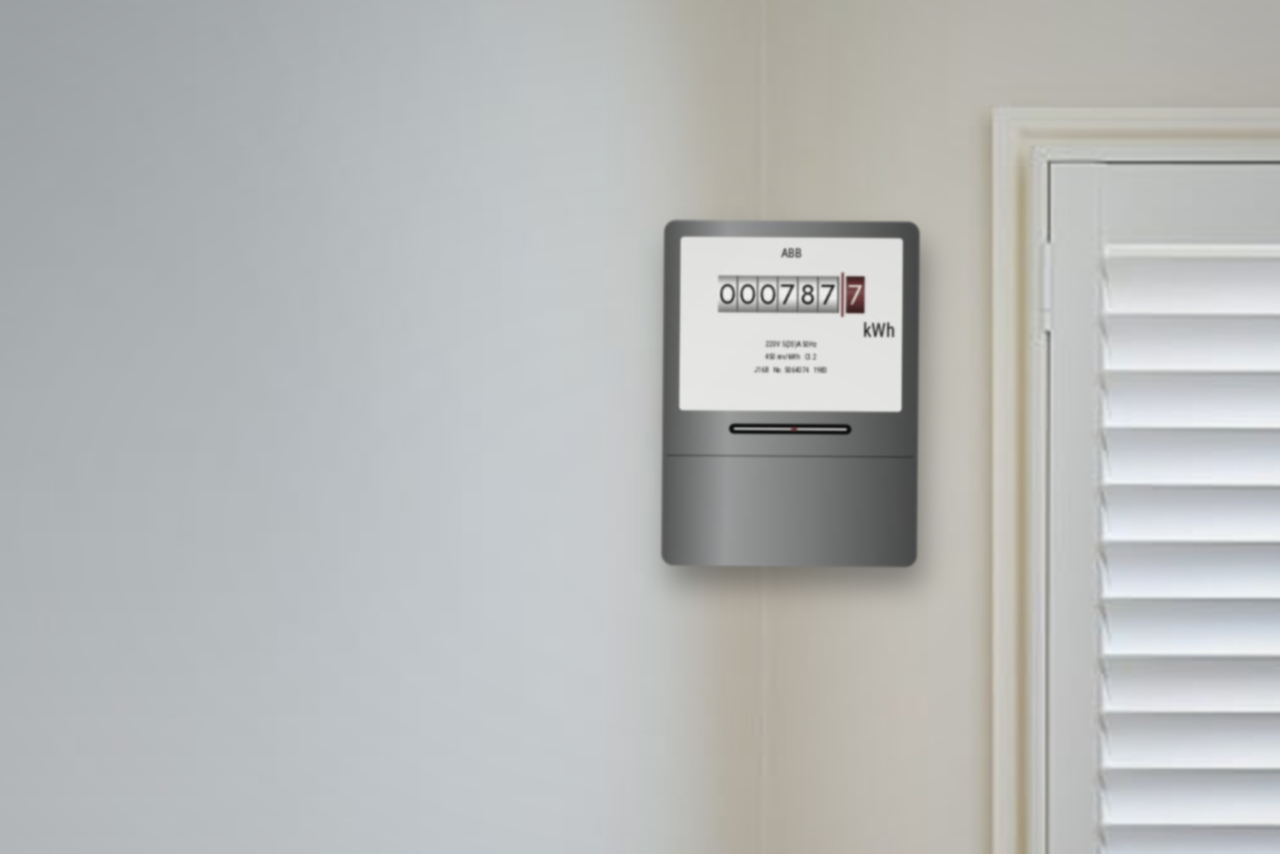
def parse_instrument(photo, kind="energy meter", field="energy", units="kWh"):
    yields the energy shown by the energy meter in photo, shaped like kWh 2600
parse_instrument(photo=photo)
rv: kWh 787.7
